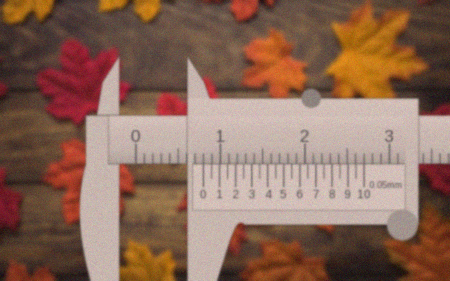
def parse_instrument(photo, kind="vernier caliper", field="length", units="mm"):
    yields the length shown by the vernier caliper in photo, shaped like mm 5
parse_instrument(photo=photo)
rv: mm 8.0
